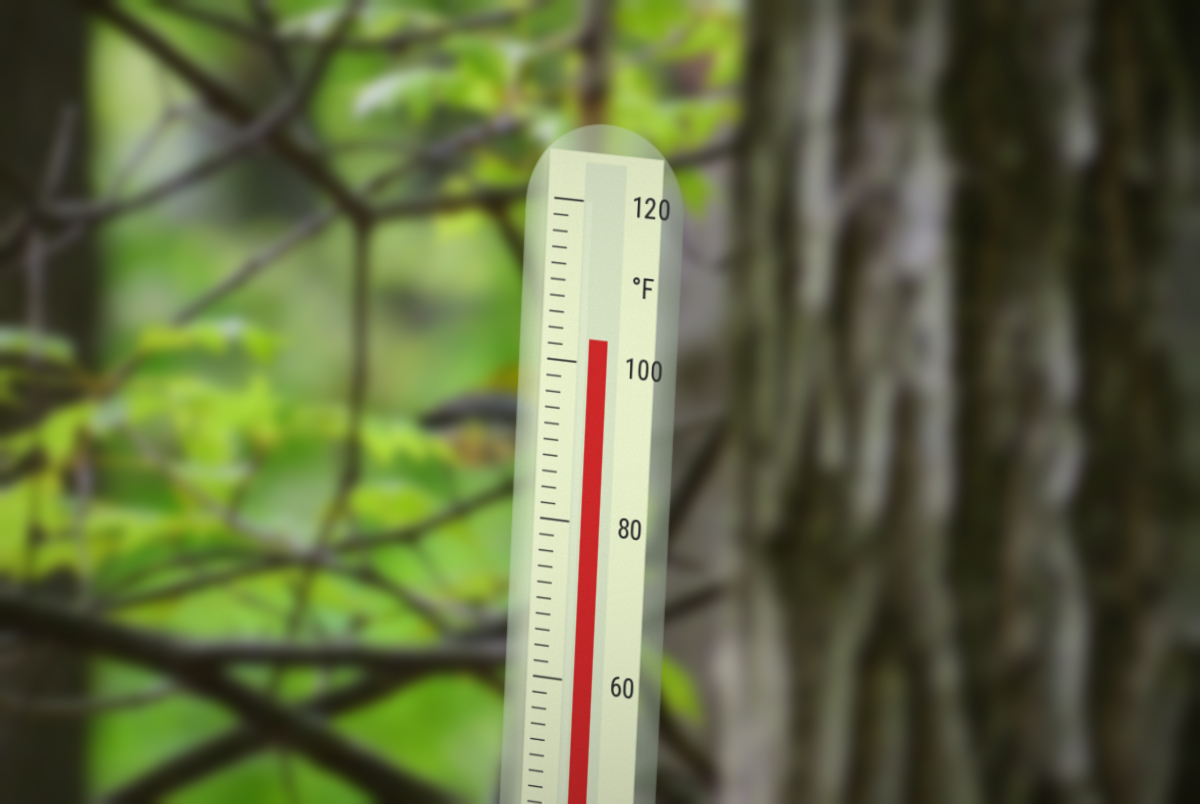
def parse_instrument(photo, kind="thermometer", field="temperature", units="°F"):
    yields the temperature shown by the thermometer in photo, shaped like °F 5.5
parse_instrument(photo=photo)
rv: °F 103
